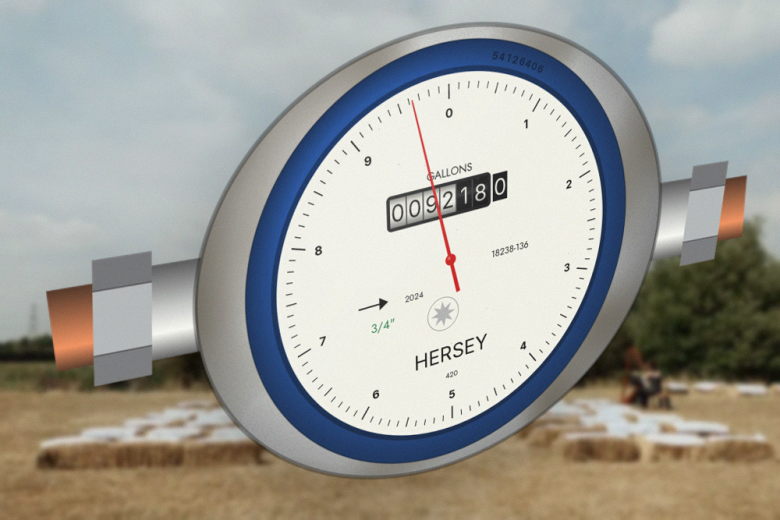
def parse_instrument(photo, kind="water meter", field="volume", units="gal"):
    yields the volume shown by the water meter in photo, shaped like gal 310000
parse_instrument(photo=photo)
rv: gal 92179.6
